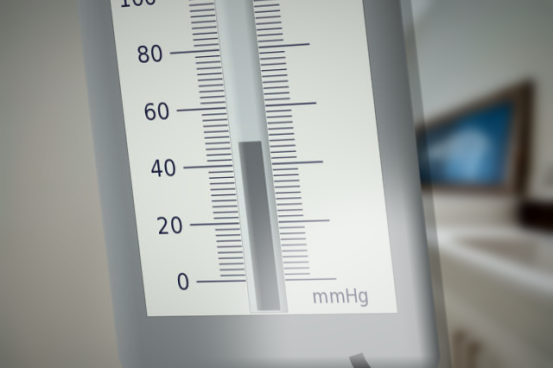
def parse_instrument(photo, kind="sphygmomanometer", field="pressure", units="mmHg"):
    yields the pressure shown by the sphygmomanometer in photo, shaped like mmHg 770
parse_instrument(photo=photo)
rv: mmHg 48
